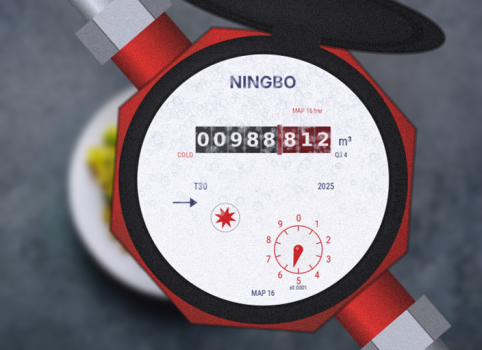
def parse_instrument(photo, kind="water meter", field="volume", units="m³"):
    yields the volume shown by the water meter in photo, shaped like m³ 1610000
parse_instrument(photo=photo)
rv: m³ 988.8125
